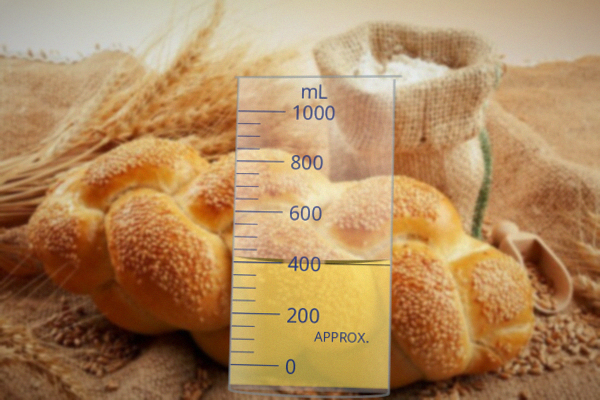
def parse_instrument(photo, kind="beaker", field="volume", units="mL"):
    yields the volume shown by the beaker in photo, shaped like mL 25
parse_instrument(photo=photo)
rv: mL 400
